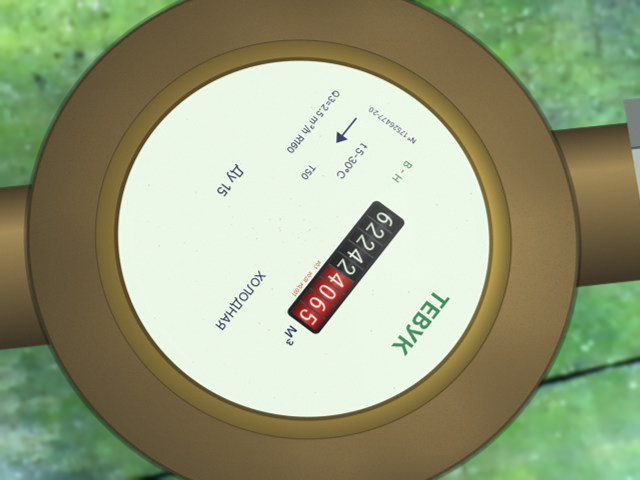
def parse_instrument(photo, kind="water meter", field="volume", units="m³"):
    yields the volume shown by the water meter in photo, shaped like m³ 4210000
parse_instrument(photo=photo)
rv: m³ 62242.4065
